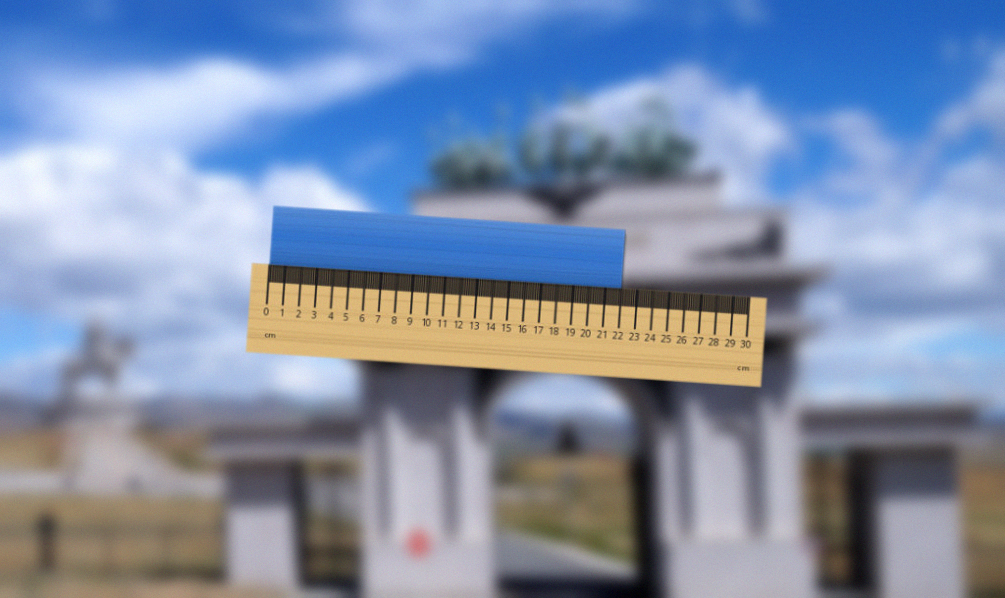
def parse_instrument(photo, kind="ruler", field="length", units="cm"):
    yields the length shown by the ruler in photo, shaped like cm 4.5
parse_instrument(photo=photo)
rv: cm 22
